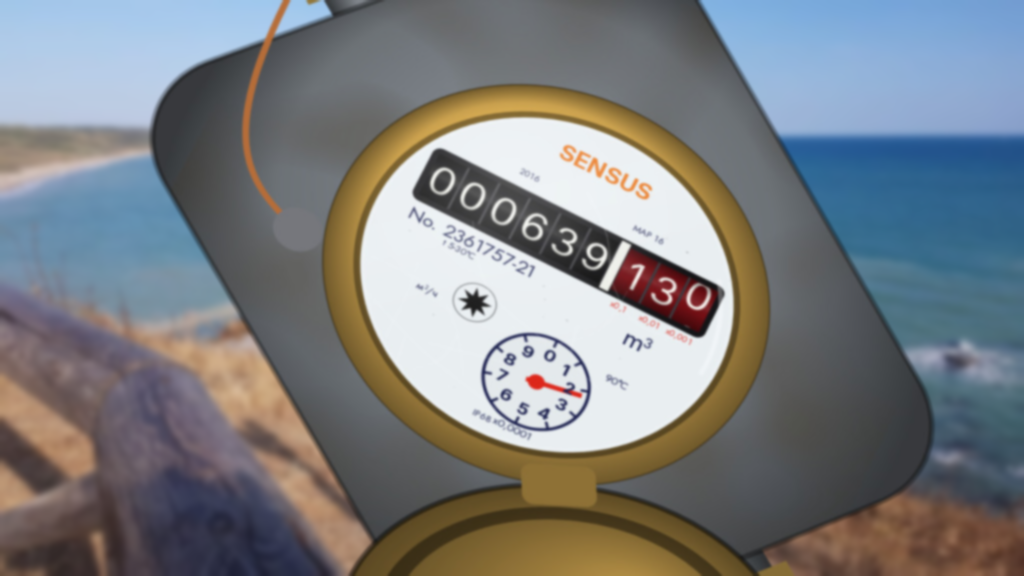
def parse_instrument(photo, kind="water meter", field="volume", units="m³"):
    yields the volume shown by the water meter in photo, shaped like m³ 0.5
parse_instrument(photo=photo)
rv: m³ 639.1302
